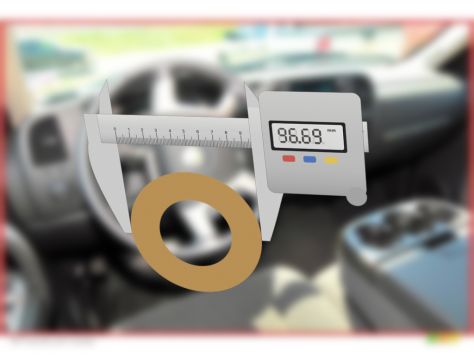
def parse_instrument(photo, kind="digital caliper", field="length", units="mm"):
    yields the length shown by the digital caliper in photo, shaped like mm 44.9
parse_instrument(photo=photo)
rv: mm 96.69
